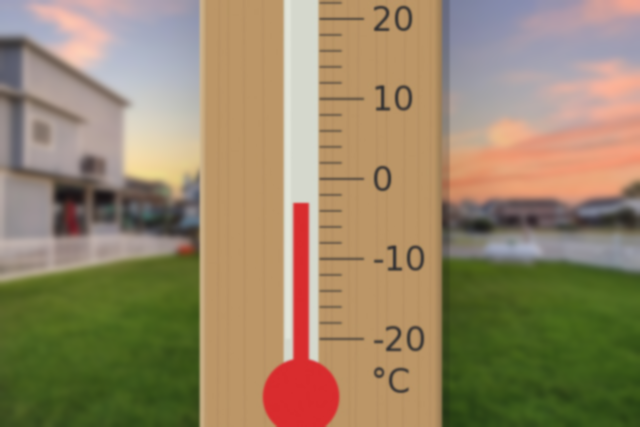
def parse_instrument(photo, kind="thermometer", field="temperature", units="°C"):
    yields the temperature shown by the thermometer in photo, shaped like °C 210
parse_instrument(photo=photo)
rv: °C -3
